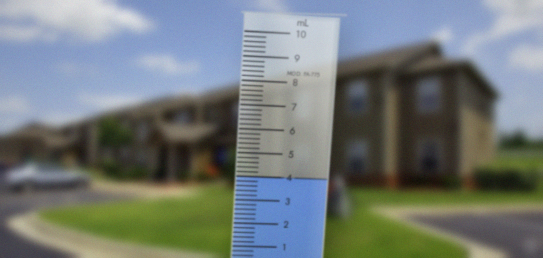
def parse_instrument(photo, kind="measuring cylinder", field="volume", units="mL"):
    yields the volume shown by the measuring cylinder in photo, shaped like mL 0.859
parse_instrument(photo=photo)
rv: mL 4
